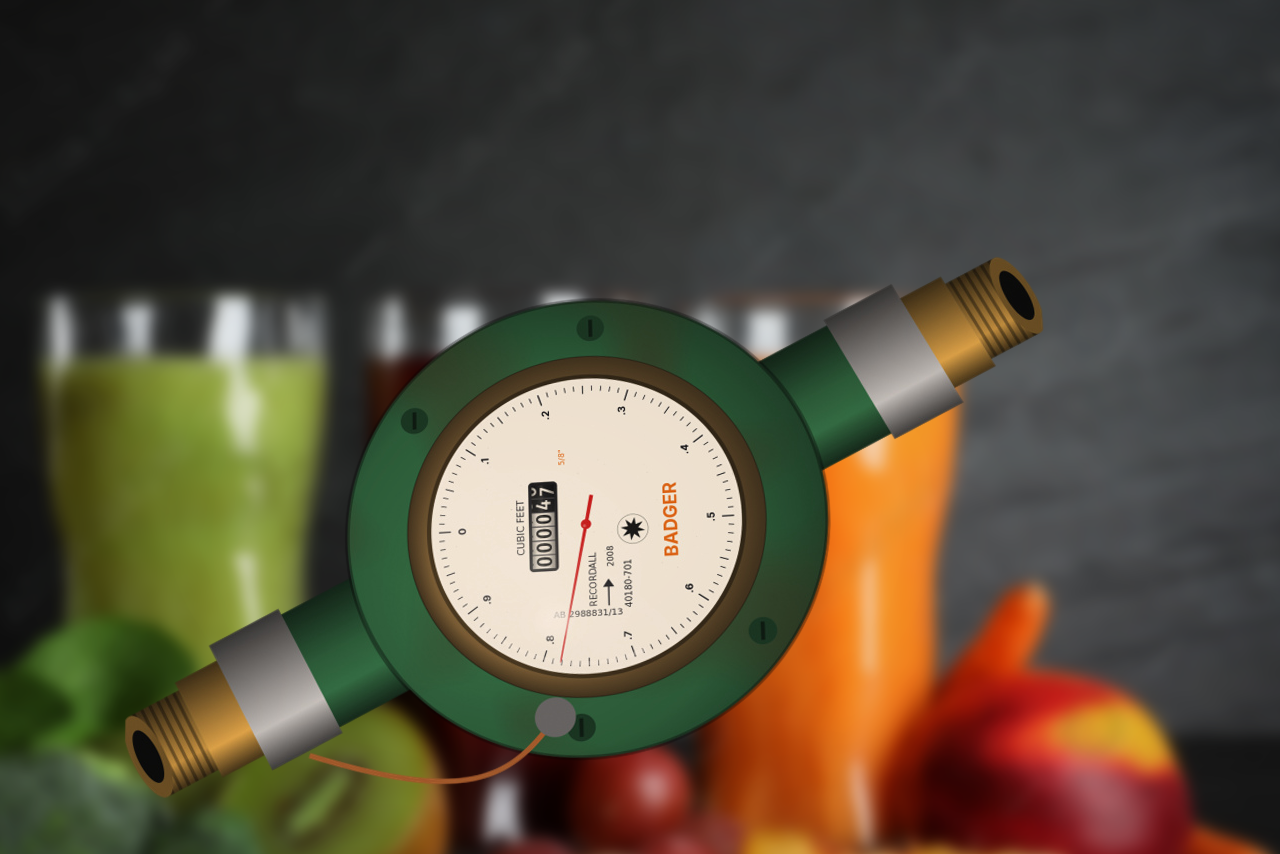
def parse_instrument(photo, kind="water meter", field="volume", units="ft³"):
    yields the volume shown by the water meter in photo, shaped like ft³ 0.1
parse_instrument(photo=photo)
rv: ft³ 46.78
